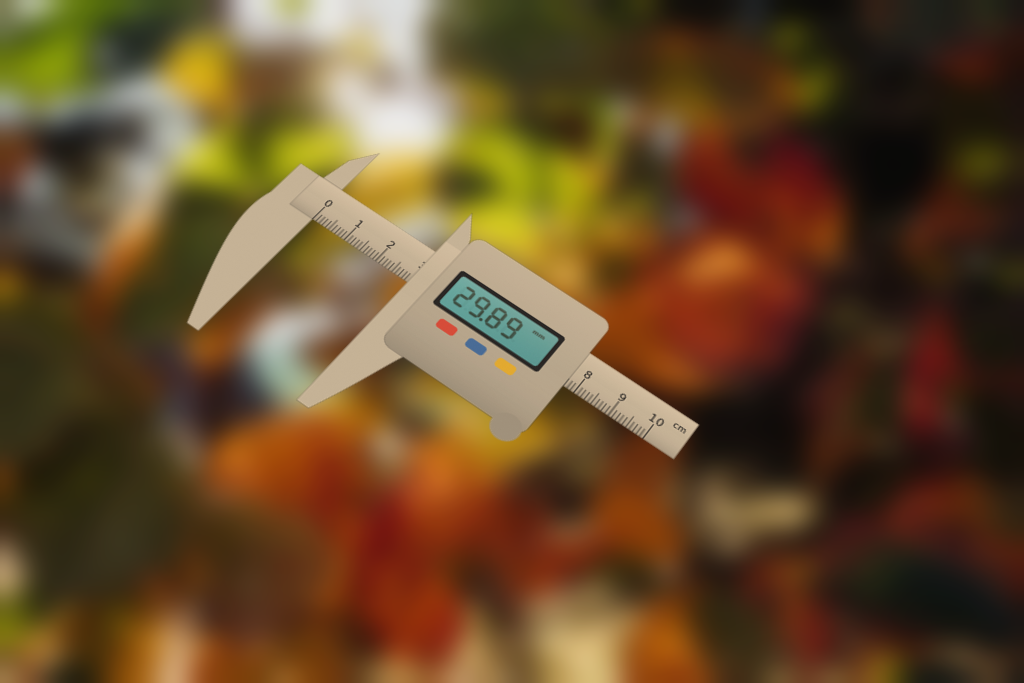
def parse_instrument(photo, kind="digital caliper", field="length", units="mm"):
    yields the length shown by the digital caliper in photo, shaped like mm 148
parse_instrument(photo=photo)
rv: mm 29.89
